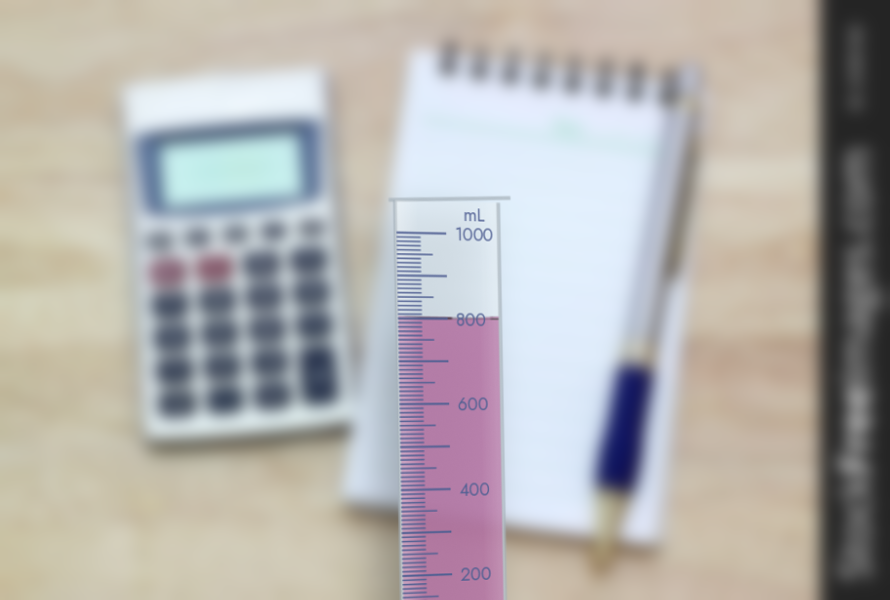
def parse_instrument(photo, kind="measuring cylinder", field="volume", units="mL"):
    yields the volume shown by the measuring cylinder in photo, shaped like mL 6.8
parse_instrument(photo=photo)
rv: mL 800
